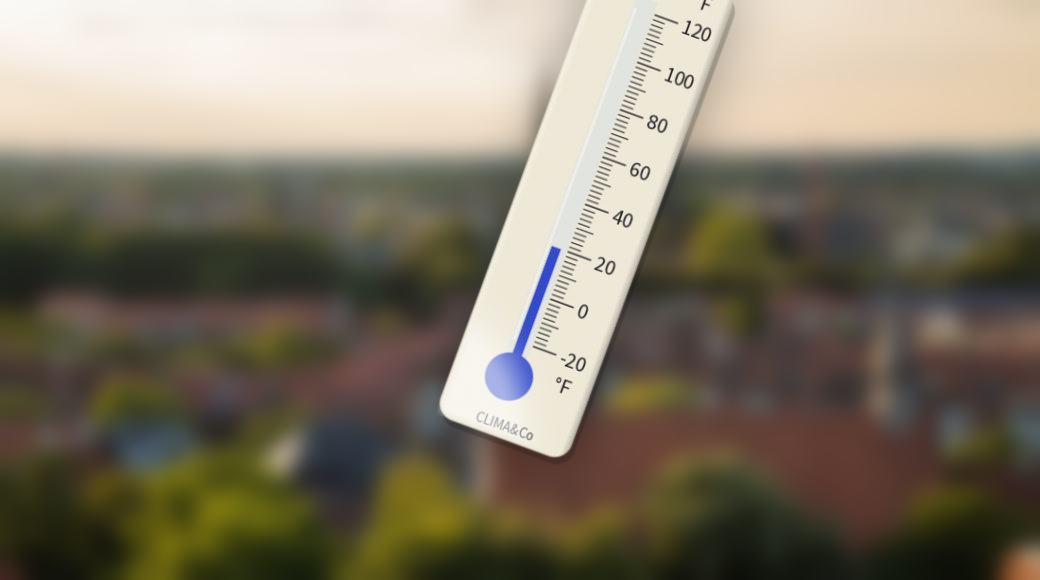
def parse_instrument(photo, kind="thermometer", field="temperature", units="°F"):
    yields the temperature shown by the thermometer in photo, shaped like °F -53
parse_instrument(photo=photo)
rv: °F 20
